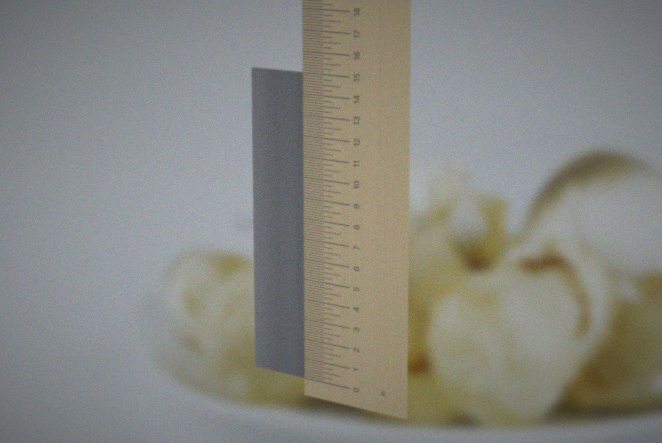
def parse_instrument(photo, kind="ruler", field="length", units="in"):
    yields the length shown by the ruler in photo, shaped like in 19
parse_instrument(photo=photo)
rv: in 15
